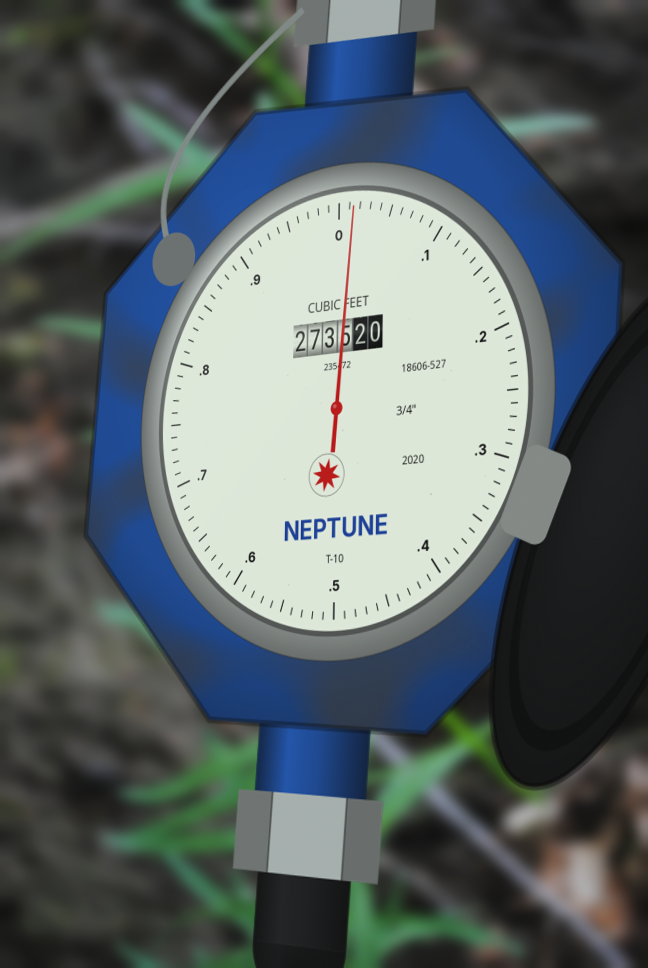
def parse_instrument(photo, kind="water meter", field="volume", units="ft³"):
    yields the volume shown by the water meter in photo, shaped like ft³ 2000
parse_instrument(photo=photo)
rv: ft³ 273520.01
